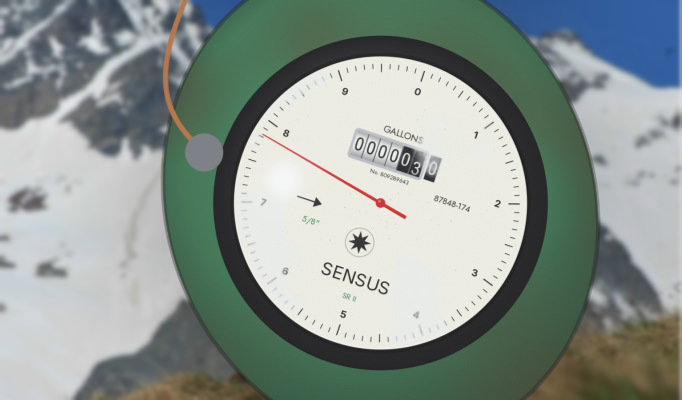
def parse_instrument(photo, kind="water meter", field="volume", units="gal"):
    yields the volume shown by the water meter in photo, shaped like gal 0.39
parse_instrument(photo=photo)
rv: gal 27.8
